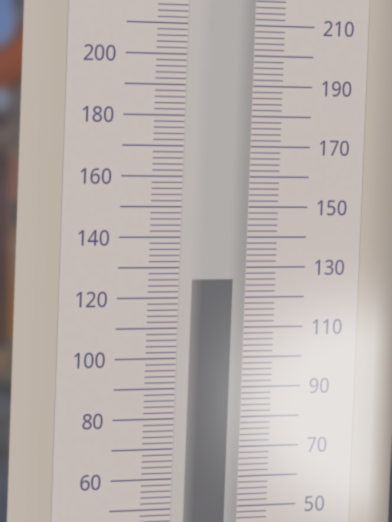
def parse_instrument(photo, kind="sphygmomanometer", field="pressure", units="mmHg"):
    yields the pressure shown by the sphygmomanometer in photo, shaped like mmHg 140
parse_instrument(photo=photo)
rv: mmHg 126
